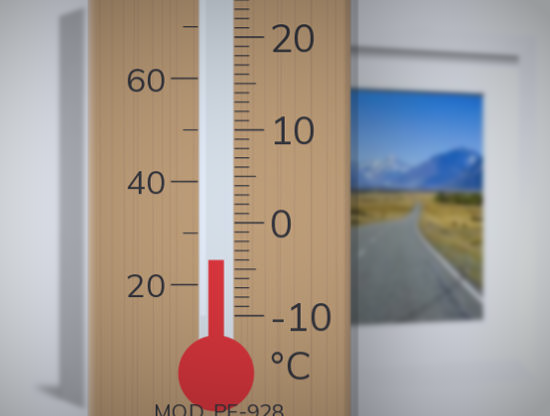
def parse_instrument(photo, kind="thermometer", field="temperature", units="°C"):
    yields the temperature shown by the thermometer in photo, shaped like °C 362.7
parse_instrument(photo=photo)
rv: °C -4
